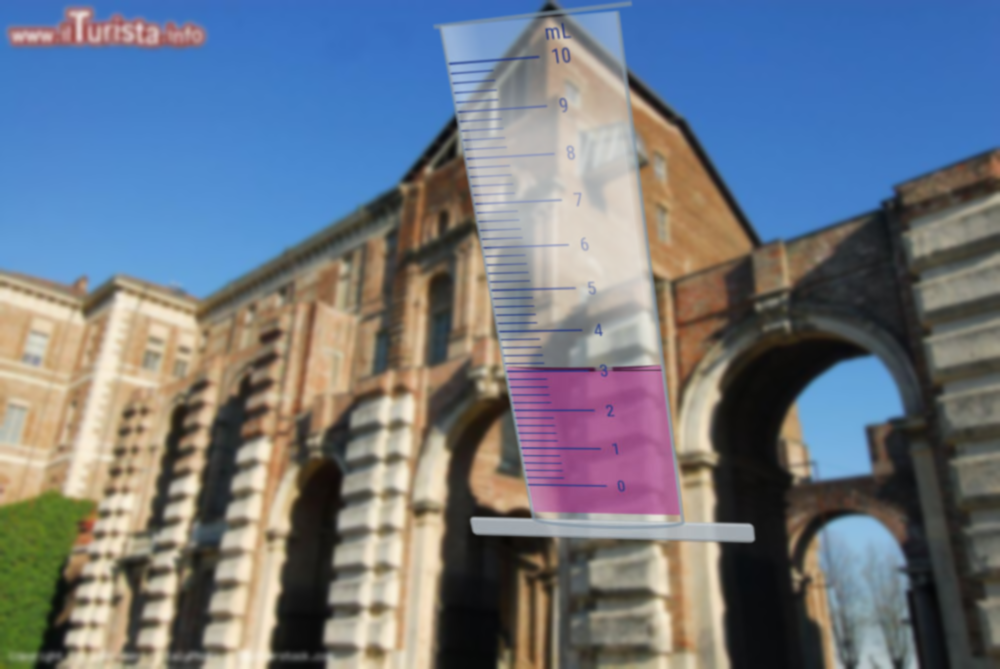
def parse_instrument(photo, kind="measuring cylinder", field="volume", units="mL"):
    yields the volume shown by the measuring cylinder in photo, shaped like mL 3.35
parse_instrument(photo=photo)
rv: mL 3
